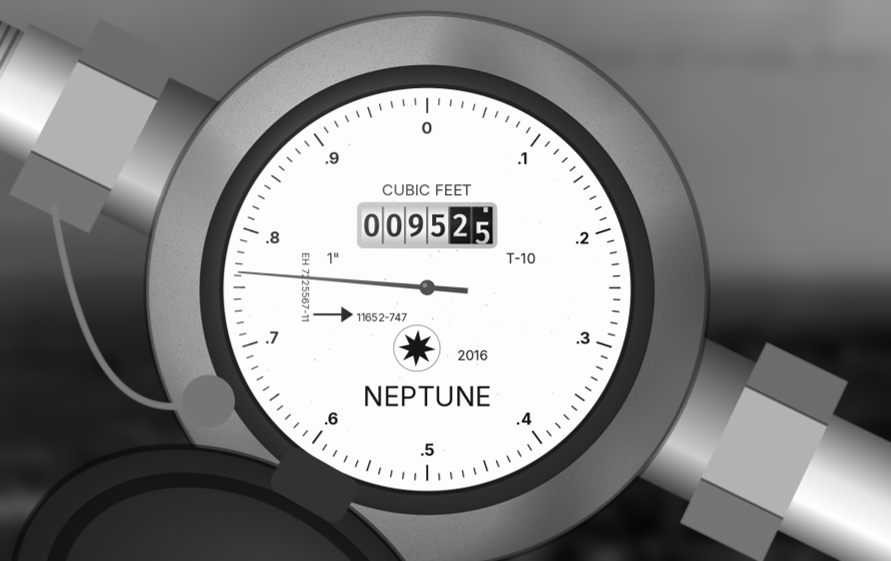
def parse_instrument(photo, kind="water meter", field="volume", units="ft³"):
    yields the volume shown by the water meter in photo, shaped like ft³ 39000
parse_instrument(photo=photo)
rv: ft³ 9524.76
